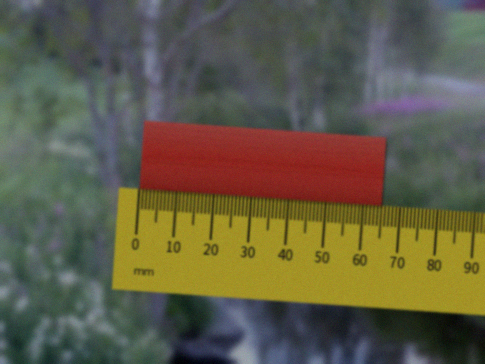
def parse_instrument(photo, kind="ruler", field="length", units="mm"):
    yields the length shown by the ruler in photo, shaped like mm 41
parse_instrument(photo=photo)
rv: mm 65
